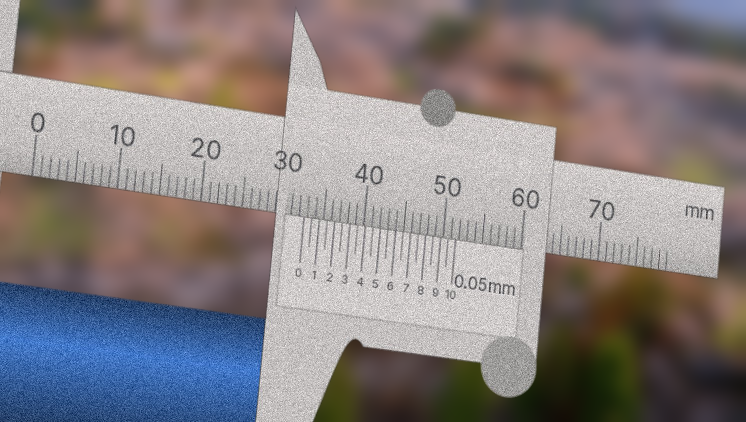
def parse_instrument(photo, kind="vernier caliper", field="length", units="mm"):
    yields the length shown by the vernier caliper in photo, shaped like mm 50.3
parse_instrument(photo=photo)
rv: mm 32.6
